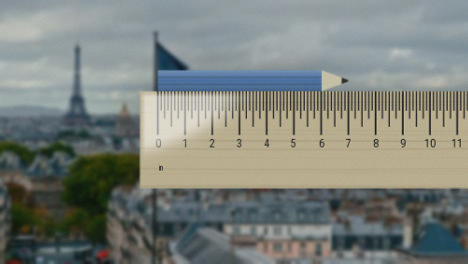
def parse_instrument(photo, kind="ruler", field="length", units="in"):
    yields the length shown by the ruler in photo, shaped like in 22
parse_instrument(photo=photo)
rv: in 7
